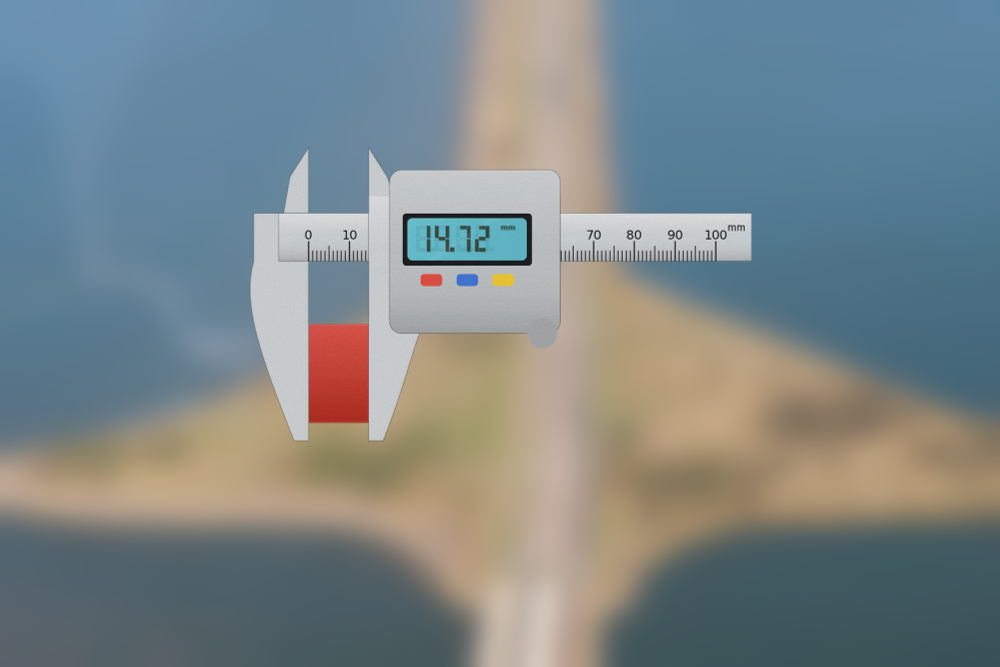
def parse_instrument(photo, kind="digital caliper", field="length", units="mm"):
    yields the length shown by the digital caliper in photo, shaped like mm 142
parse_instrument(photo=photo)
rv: mm 14.72
